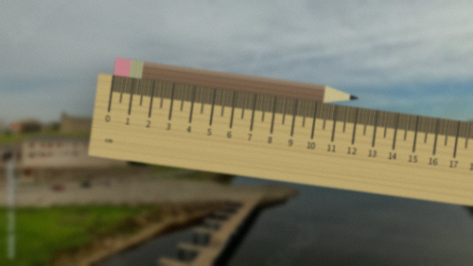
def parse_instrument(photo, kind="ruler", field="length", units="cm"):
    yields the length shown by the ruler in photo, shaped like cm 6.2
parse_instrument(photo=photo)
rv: cm 12
